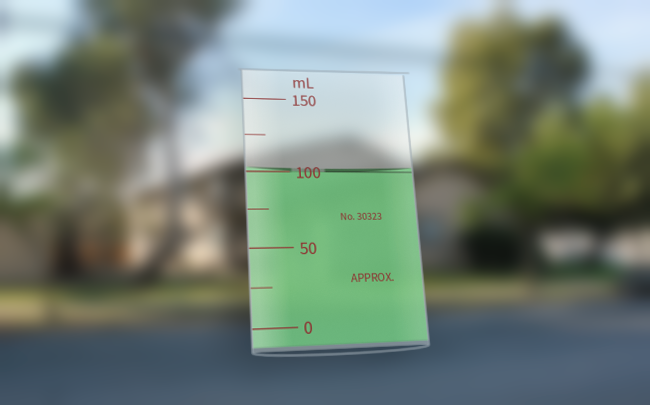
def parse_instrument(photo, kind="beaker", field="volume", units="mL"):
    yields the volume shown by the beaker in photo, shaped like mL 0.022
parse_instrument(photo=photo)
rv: mL 100
